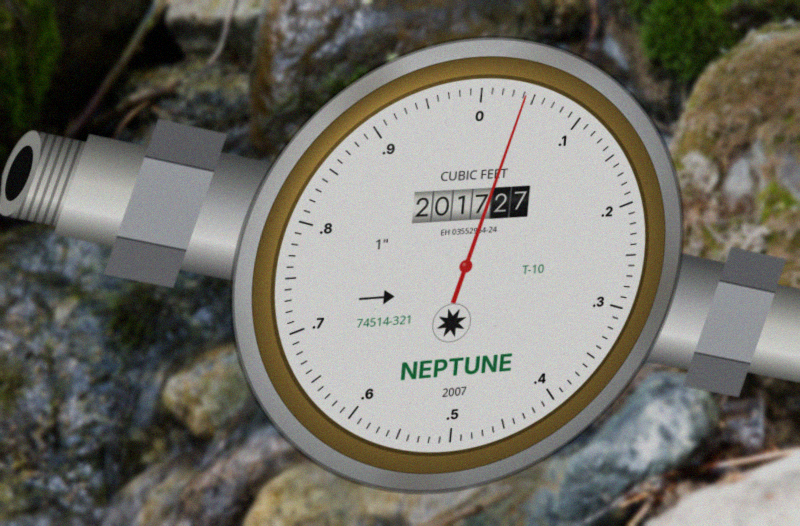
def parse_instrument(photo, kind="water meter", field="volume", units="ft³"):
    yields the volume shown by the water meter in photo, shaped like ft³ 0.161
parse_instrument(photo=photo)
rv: ft³ 201727.04
